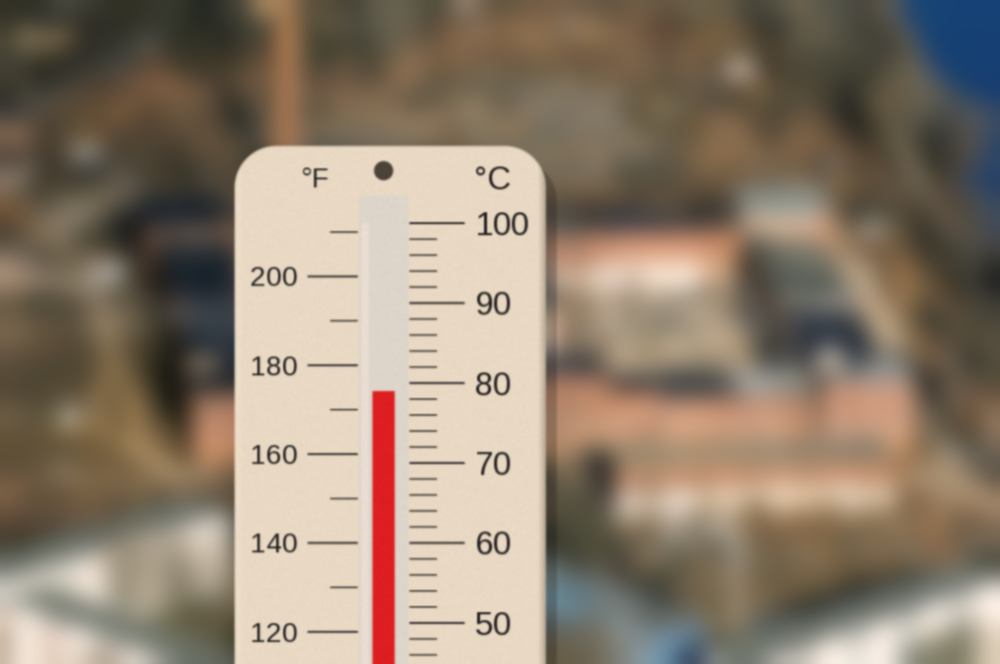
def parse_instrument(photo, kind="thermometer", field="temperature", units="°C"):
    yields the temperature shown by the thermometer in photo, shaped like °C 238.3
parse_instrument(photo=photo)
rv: °C 79
